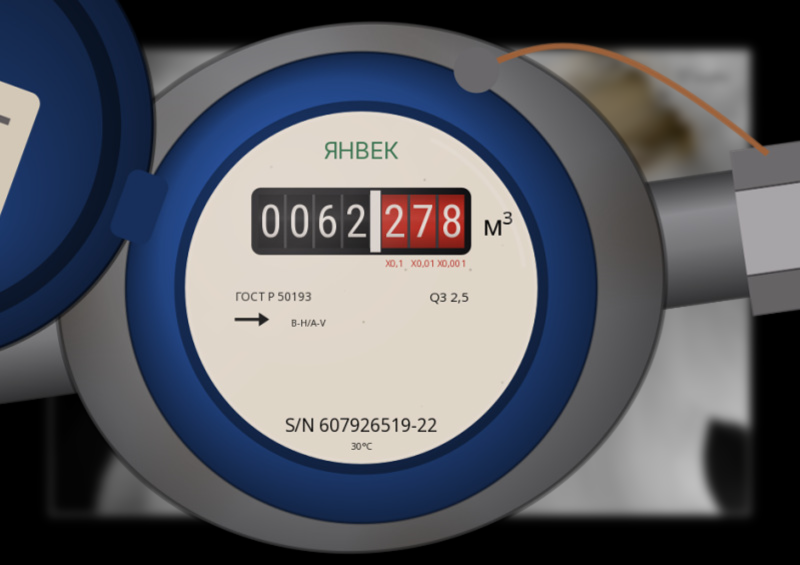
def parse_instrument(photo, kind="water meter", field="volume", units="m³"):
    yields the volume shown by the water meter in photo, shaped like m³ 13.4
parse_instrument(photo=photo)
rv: m³ 62.278
